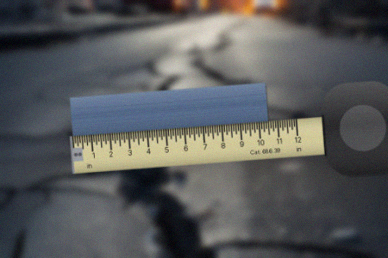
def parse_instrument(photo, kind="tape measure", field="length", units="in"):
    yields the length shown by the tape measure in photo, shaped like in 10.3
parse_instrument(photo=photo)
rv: in 10.5
